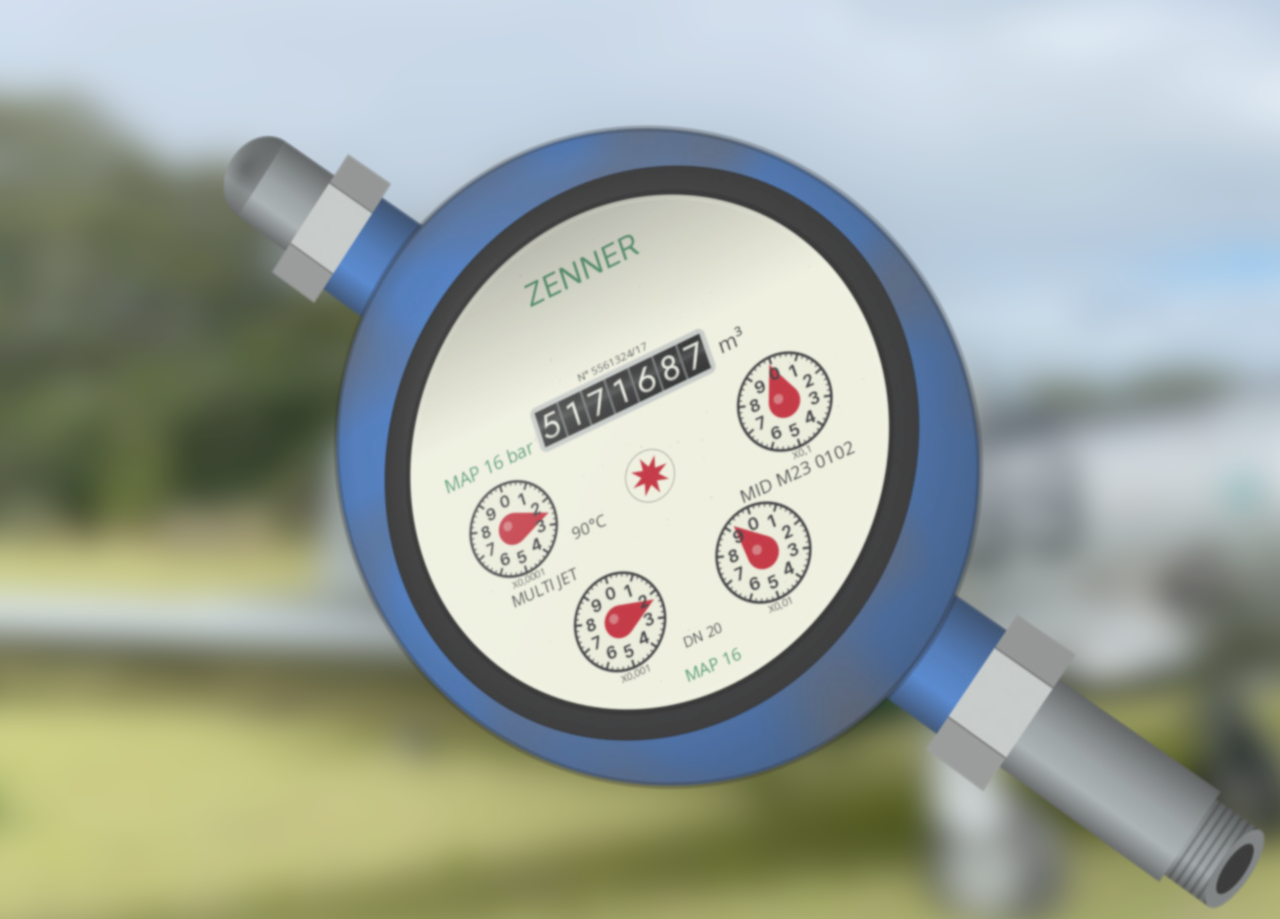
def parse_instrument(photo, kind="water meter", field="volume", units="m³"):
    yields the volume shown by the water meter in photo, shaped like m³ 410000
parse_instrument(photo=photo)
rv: m³ 5171686.9922
